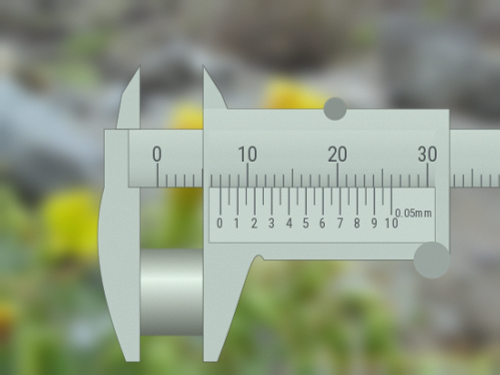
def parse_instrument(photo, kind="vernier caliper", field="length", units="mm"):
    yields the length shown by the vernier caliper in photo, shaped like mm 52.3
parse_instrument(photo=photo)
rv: mm 7.0
